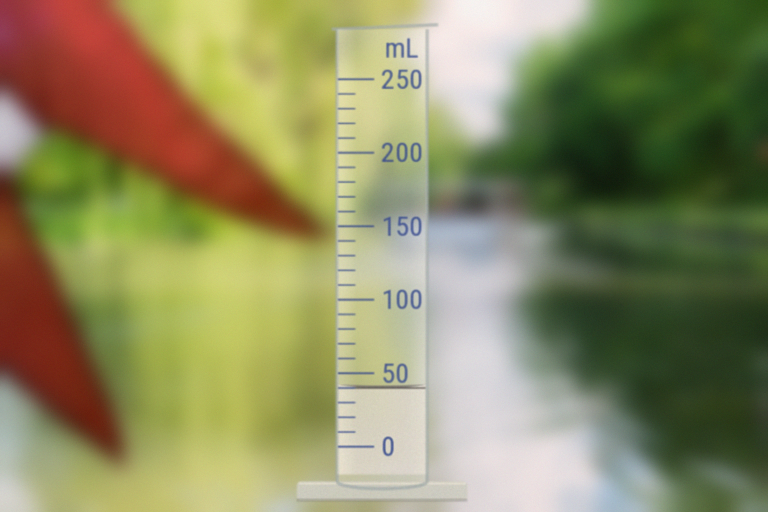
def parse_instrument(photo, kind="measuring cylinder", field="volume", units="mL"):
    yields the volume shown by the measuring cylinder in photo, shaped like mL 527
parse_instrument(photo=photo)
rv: mL 40
